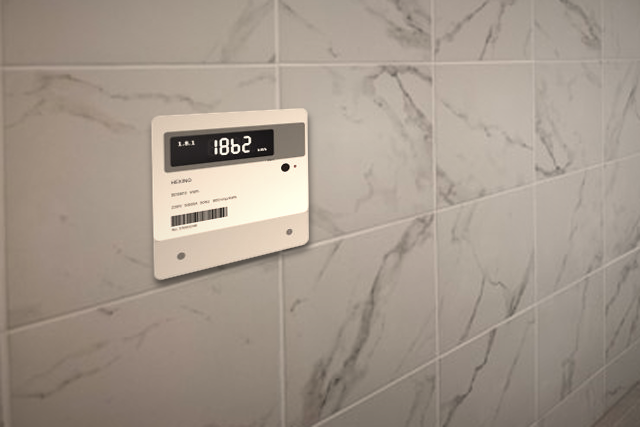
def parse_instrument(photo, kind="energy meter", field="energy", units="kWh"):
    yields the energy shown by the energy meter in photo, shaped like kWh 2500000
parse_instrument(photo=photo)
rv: kWh 1862
